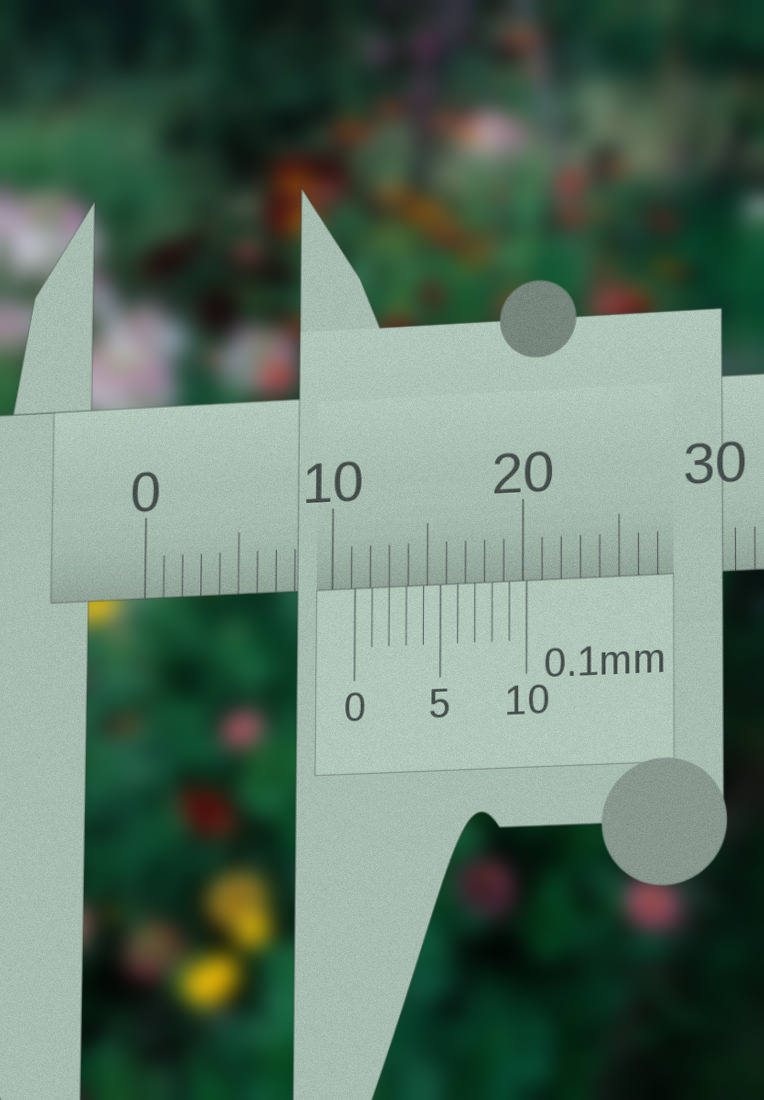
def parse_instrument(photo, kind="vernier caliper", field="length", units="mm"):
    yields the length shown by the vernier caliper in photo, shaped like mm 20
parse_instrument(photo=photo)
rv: mm 11.2
